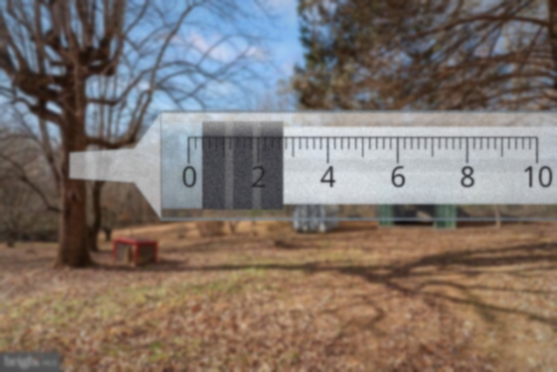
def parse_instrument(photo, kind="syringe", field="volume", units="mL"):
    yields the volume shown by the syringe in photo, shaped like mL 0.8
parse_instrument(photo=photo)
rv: mL 0.4
